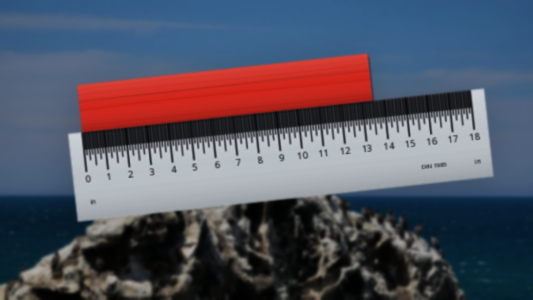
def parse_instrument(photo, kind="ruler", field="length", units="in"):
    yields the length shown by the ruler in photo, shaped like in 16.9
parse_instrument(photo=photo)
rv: in 13.5
